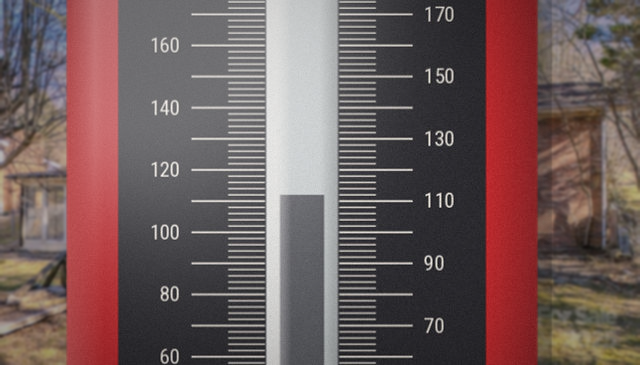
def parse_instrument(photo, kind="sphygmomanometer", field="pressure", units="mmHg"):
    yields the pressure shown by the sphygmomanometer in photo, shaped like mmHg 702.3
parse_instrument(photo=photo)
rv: mmHg 112
